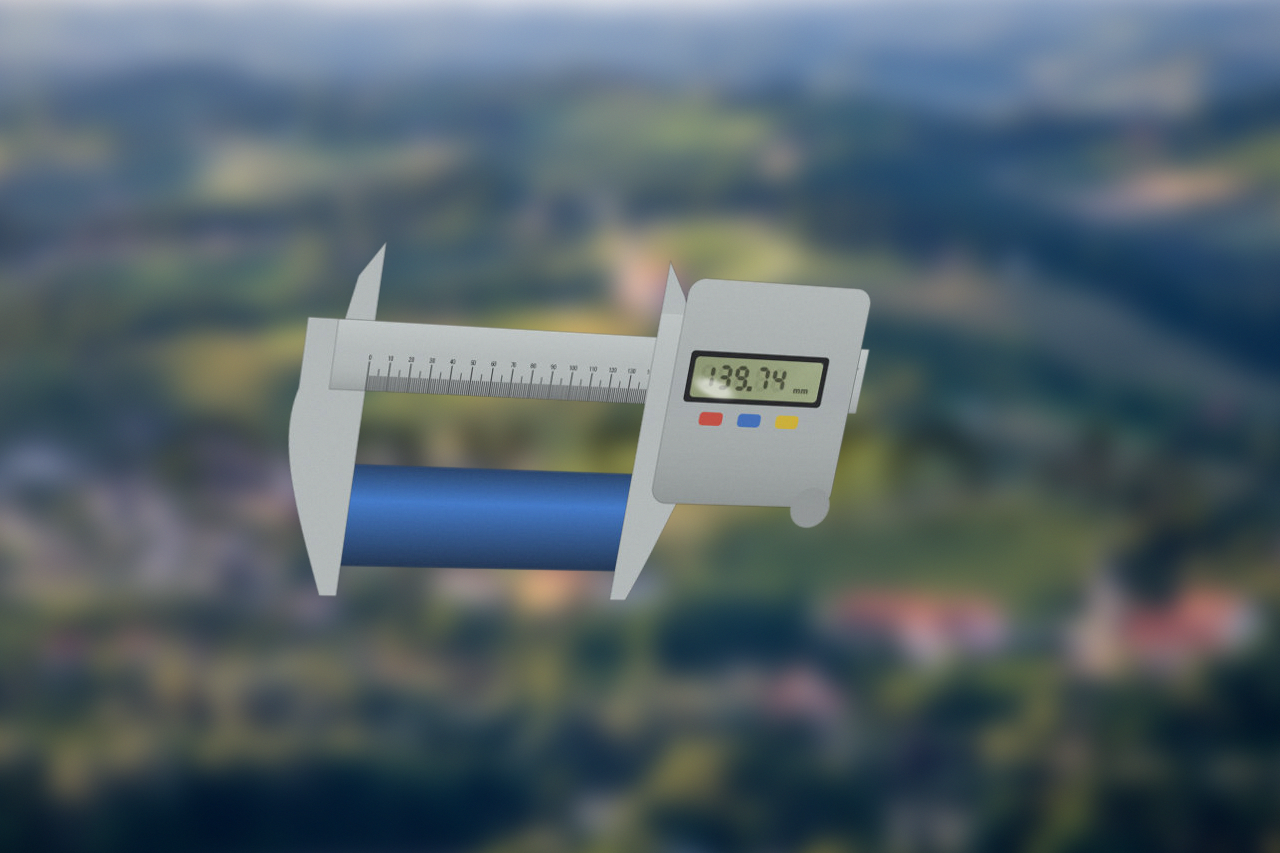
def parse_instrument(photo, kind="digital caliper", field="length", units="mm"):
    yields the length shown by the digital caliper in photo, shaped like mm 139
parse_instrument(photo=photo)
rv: mm 139.74
